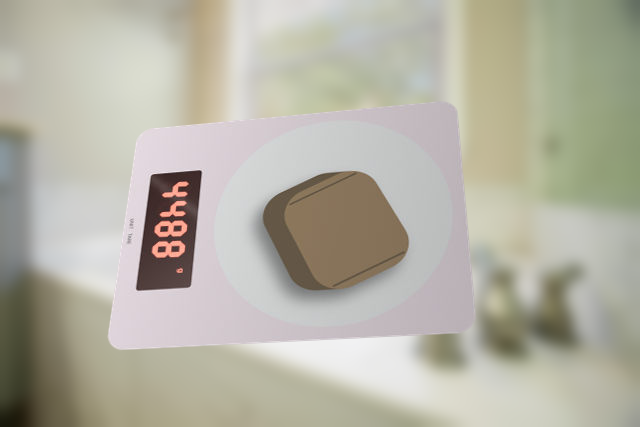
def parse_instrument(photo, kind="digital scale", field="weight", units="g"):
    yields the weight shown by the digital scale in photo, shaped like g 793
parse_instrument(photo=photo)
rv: g 4488
